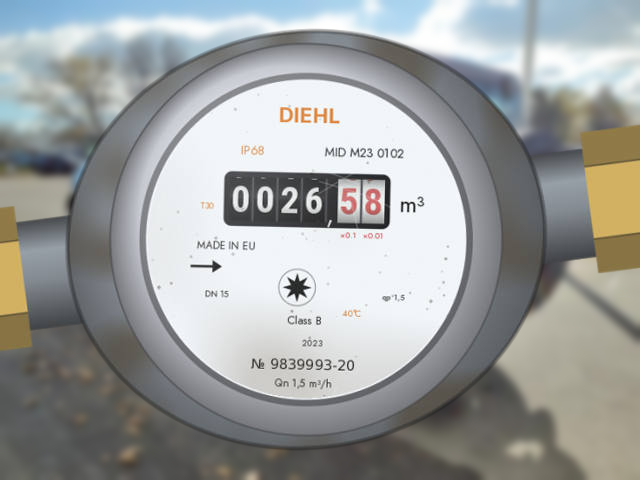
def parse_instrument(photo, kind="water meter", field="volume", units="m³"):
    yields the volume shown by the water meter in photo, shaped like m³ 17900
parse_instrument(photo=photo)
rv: m³ 26.58
